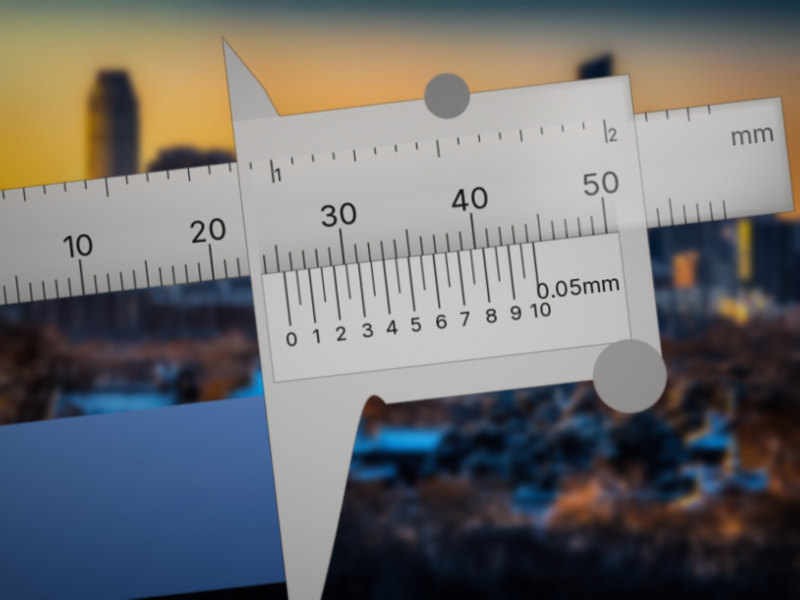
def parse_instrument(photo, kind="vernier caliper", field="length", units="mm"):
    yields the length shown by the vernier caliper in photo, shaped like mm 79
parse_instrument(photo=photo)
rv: mm 25.4
